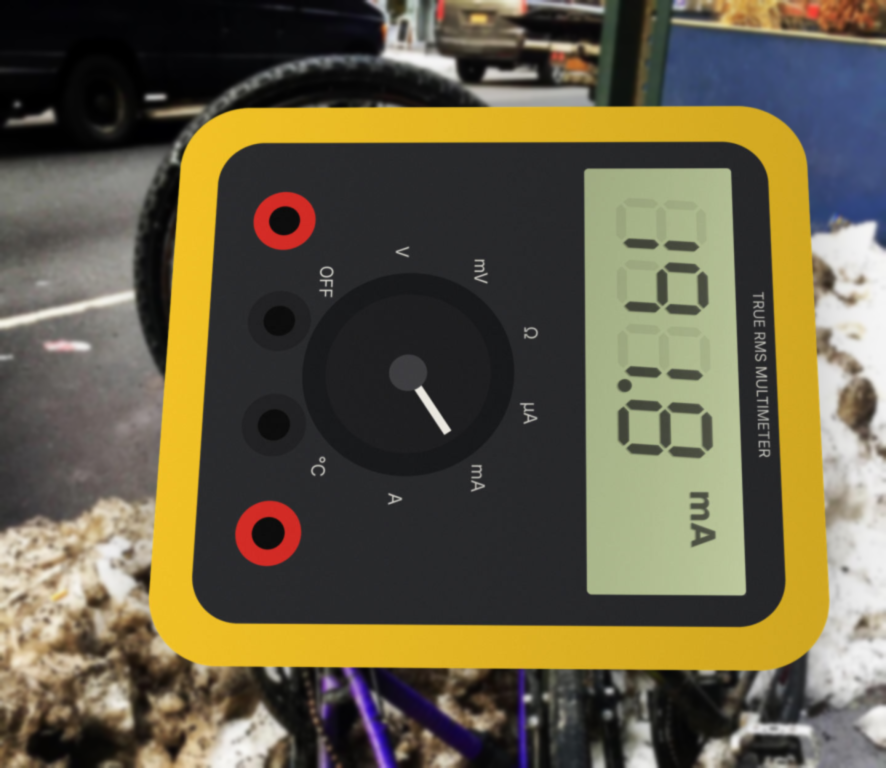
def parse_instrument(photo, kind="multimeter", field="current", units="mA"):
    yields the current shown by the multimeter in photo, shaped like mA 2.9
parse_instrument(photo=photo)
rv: mA 191.8
